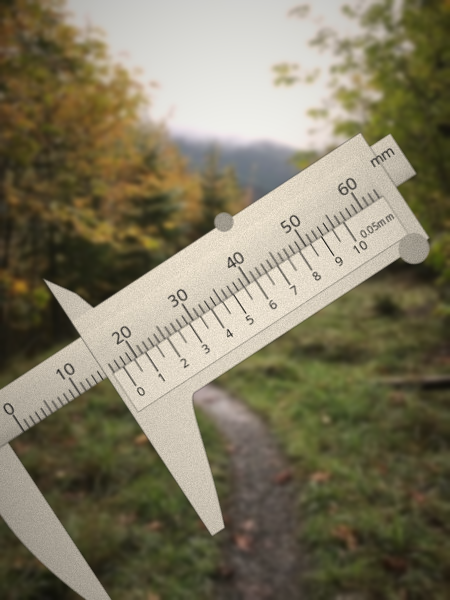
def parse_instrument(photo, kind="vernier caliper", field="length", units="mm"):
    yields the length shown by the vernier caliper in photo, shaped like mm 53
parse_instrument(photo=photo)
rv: mm 17.6
